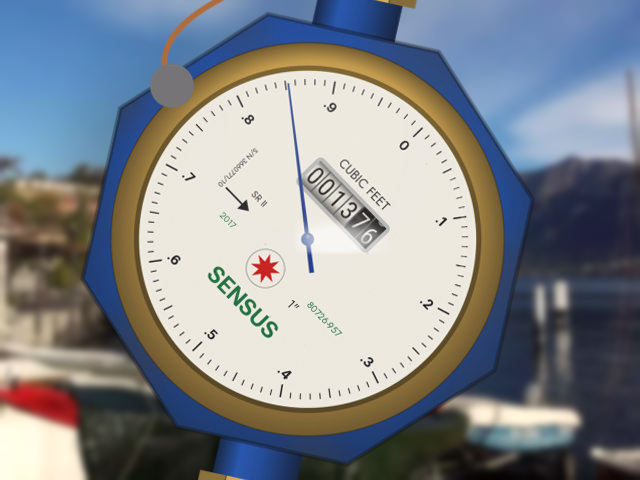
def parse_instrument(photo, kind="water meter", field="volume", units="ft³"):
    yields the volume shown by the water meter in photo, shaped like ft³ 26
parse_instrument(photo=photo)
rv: ft³ 1375.85
